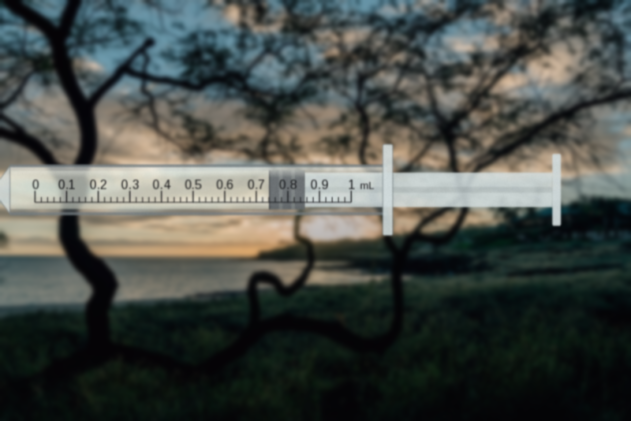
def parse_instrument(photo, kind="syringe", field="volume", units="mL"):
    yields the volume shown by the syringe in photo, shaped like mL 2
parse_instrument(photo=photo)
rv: mL 0.74
